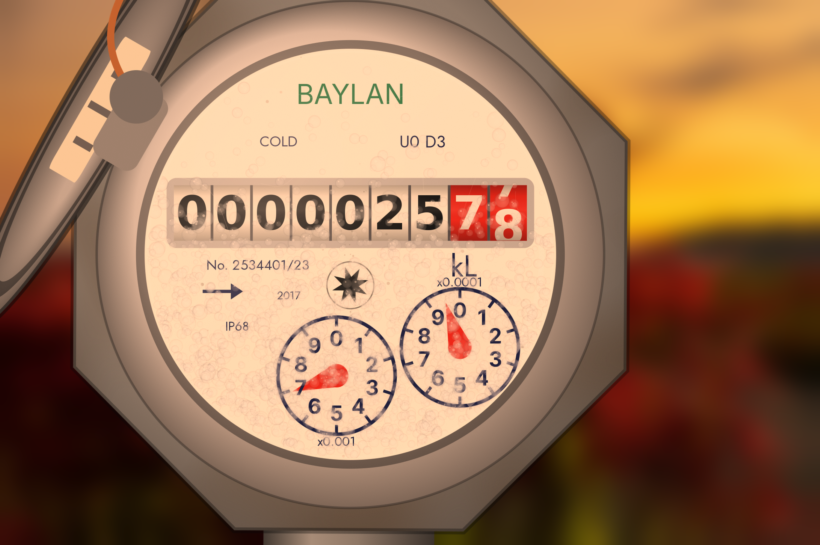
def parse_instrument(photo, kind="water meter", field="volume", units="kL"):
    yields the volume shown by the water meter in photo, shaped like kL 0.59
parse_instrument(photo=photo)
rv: kL 25.7769
